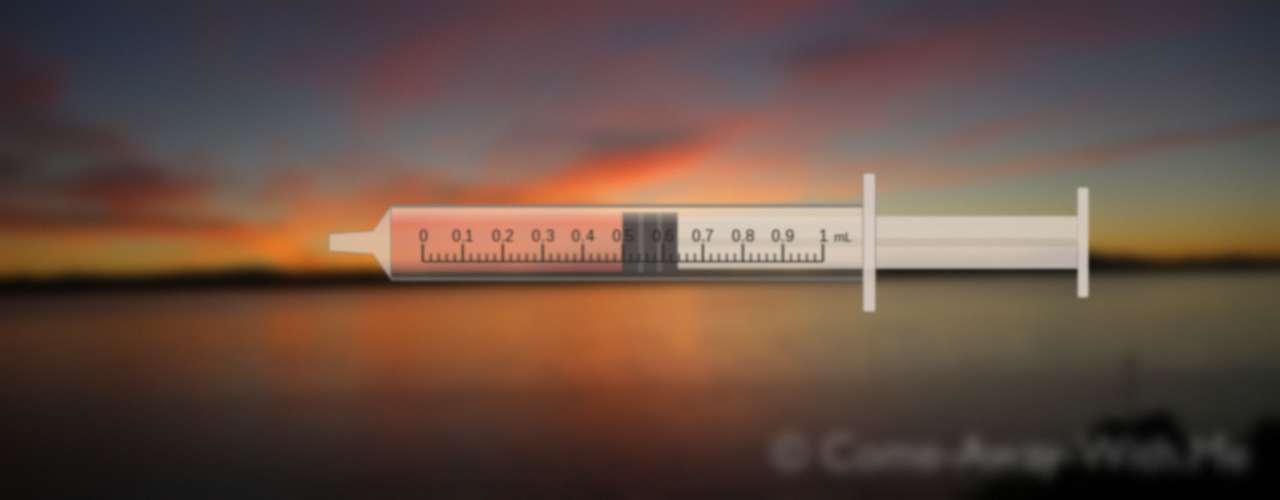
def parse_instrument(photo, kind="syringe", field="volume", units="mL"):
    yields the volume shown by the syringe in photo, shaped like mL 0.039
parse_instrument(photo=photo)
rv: mL 0.5
